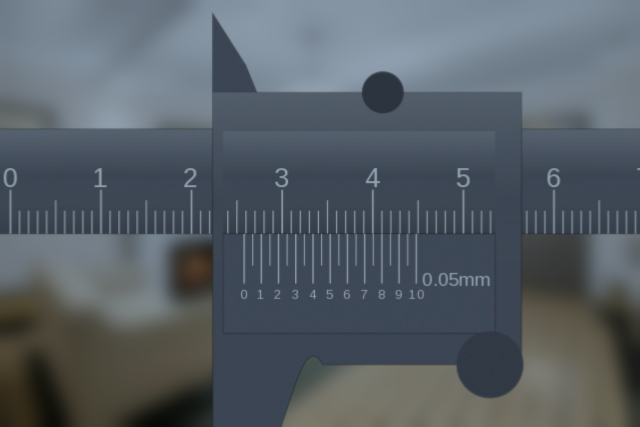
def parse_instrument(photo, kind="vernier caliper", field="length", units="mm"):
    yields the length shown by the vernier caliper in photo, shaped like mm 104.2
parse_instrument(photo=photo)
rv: mm 25.8
